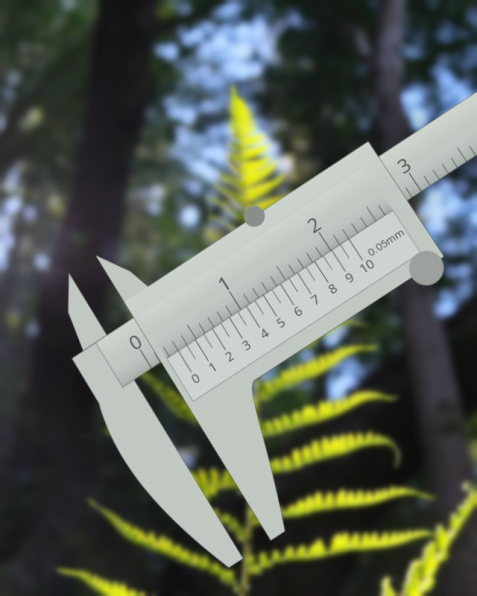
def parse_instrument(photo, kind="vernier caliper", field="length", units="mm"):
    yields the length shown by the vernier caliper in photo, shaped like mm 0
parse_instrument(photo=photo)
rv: mm 3.0
